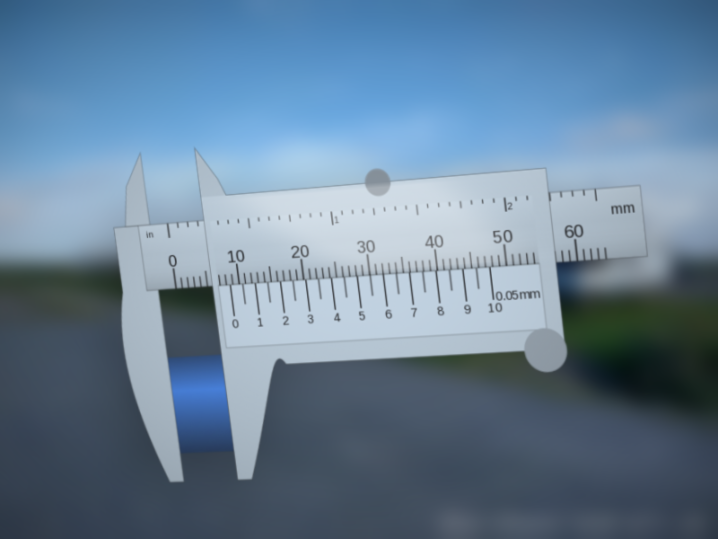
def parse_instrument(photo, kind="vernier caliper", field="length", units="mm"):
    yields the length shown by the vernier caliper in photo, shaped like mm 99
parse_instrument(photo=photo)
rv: mm 8.6
